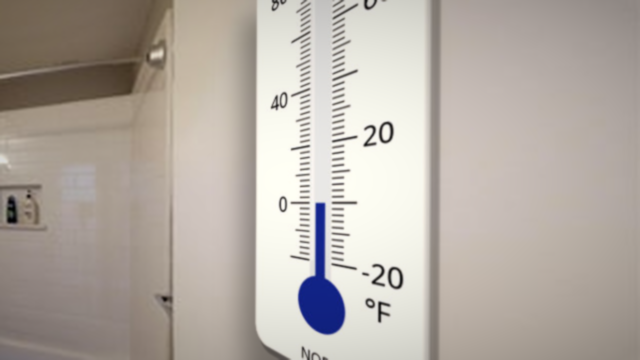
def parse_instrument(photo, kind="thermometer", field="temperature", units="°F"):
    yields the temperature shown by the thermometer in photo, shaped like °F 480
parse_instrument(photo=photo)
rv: °F 0
